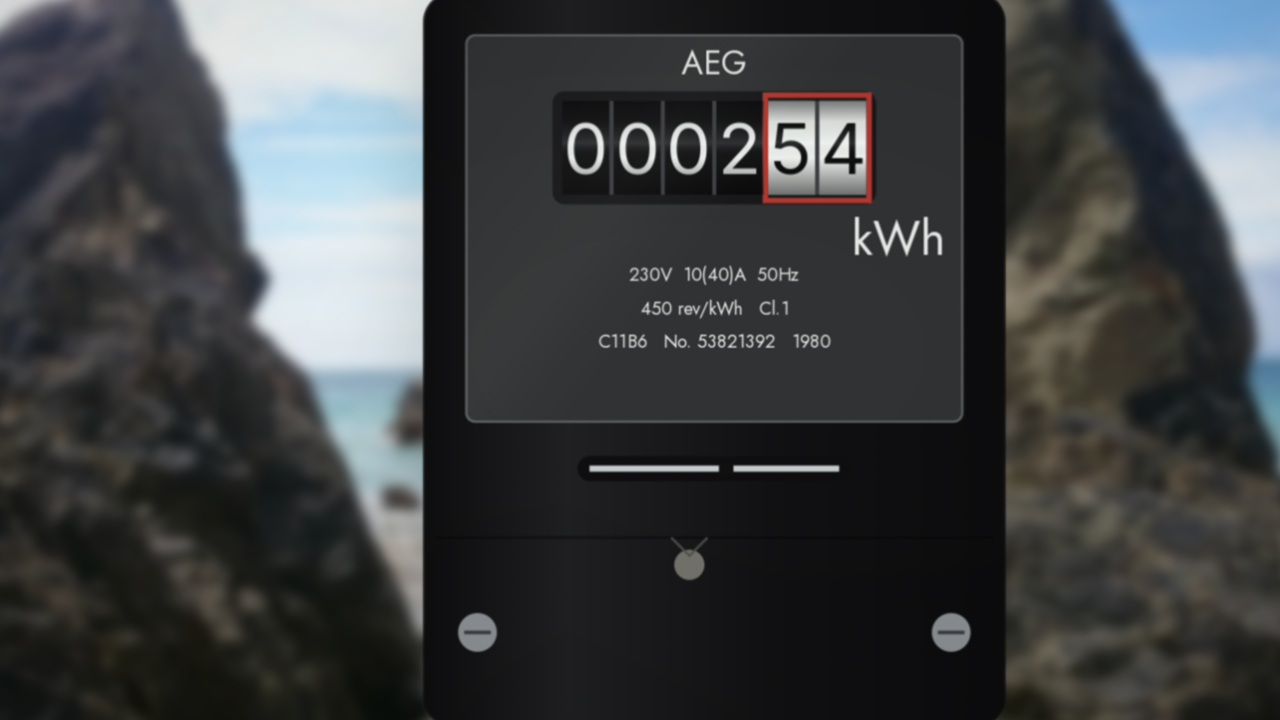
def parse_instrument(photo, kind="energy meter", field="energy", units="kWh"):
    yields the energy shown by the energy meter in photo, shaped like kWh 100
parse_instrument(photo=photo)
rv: kWh 2.54
